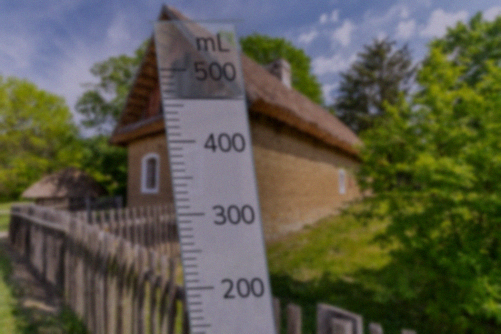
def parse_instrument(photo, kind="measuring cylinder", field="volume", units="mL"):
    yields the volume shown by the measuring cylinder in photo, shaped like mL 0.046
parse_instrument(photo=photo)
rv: mL 460
